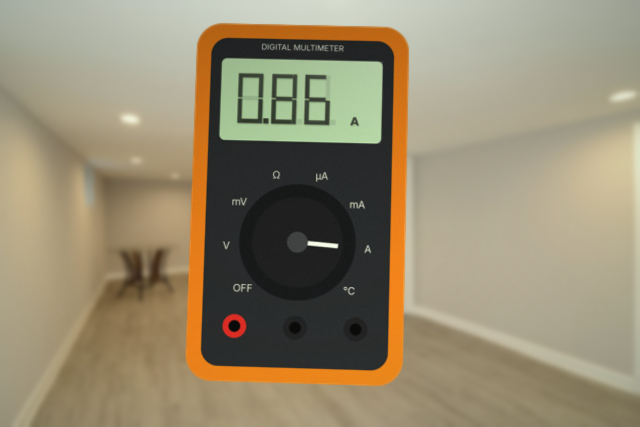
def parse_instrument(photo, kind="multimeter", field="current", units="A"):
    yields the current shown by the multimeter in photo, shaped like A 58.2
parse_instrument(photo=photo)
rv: A 0.86
